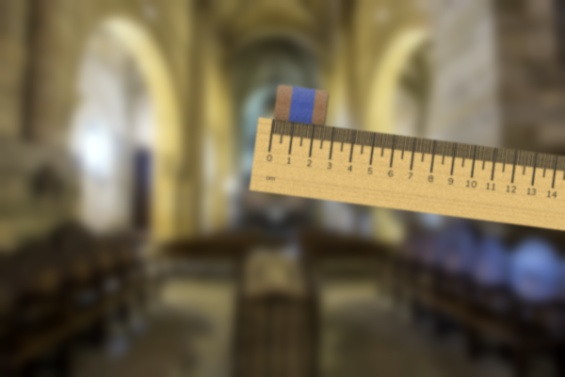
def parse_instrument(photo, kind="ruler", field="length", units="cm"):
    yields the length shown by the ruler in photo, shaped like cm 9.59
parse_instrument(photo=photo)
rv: cm 2.5
